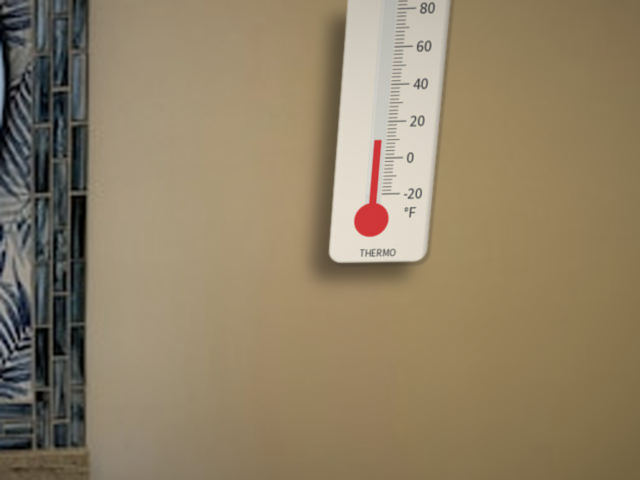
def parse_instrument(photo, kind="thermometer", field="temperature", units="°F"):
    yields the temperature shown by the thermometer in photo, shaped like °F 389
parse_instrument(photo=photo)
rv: °F 10
